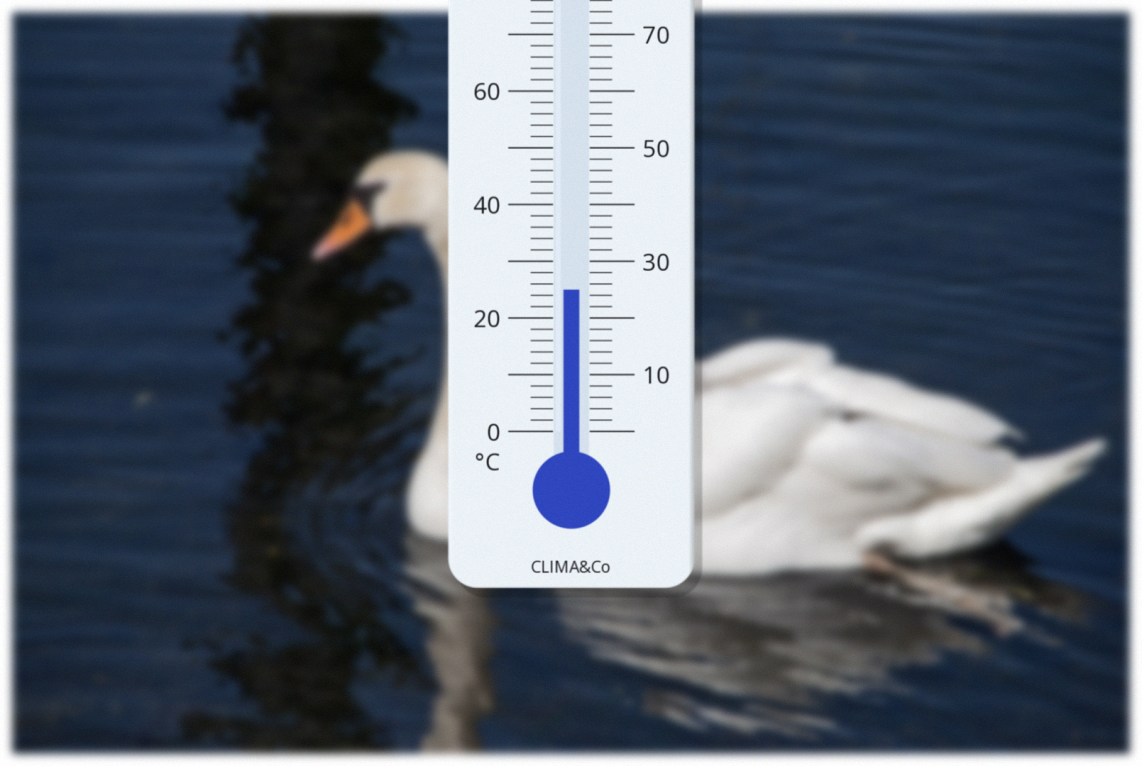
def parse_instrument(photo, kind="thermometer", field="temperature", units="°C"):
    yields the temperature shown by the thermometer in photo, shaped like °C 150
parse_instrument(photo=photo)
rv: °C 25
